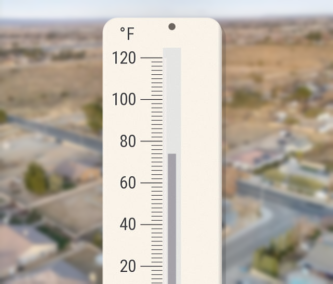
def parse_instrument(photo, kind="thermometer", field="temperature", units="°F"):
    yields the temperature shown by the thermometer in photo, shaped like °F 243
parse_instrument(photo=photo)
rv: °F 74
